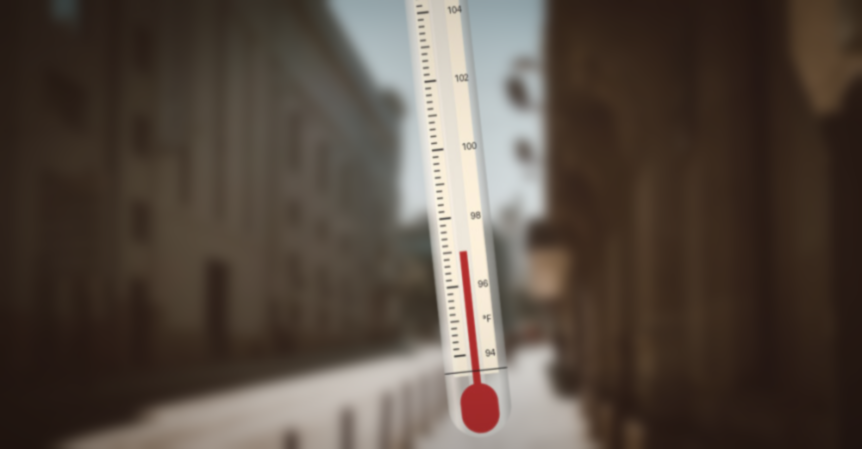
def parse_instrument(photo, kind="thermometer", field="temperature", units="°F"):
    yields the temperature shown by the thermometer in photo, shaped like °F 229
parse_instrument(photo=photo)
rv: °F 97
